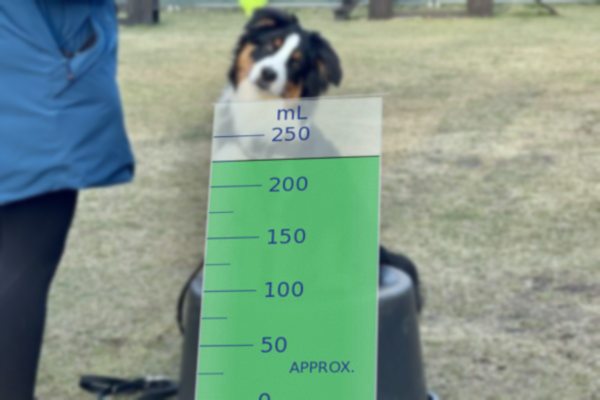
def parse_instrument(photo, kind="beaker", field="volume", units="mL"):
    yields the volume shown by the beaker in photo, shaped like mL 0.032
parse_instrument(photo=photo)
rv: mL 225
